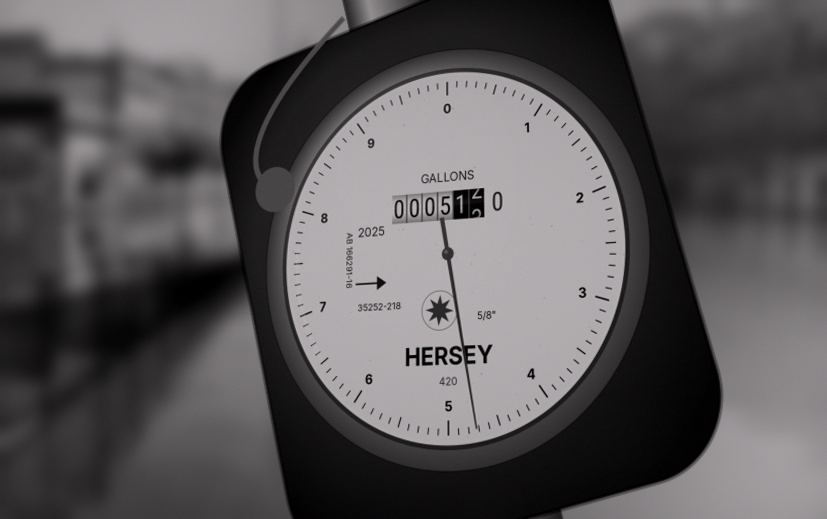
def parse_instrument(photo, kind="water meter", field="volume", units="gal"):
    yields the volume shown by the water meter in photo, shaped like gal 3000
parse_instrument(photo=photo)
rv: gal 5124.7
